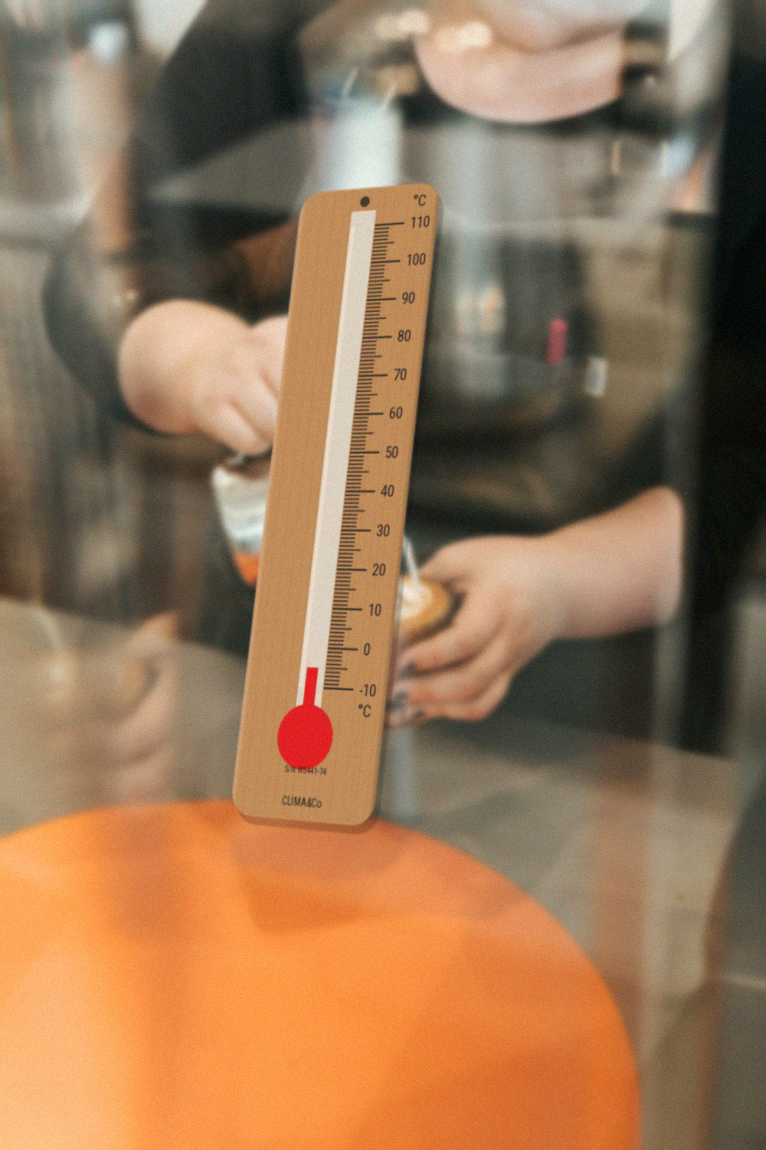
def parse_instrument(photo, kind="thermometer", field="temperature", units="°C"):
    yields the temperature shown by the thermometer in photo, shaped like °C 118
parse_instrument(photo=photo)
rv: °C -5
